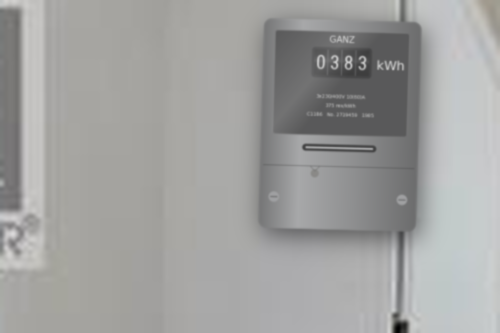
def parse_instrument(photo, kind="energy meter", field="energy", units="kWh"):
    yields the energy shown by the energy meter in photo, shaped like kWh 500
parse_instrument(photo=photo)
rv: kWh 383
